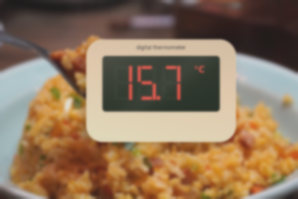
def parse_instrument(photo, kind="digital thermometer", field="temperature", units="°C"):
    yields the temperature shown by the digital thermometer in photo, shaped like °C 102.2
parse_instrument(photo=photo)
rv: °C 15.7
